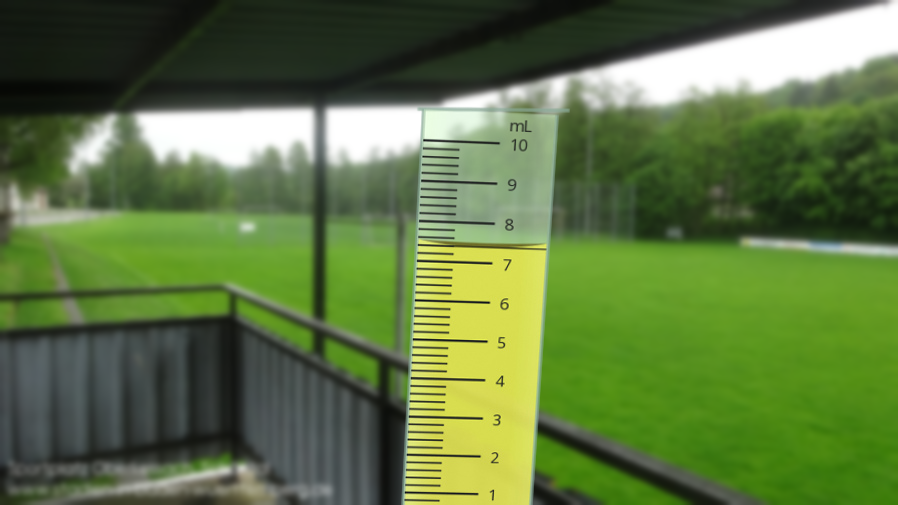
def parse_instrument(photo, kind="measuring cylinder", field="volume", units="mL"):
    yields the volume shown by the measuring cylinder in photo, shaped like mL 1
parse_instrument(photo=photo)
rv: mL 7.4
